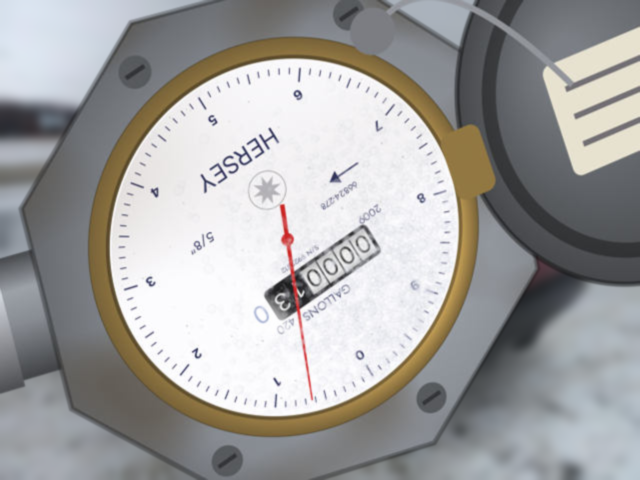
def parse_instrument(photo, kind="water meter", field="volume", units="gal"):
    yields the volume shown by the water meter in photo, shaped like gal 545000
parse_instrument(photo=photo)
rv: gal 130.6
